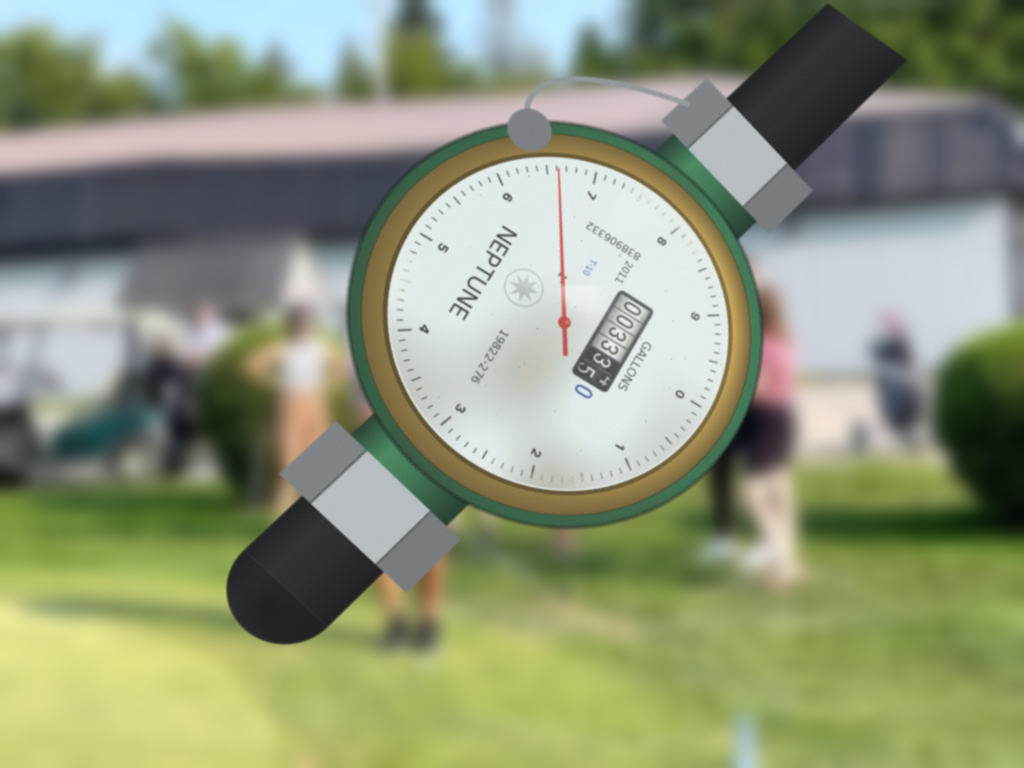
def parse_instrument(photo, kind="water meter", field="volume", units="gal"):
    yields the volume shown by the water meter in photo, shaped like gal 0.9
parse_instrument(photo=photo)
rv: gal 33346.6
